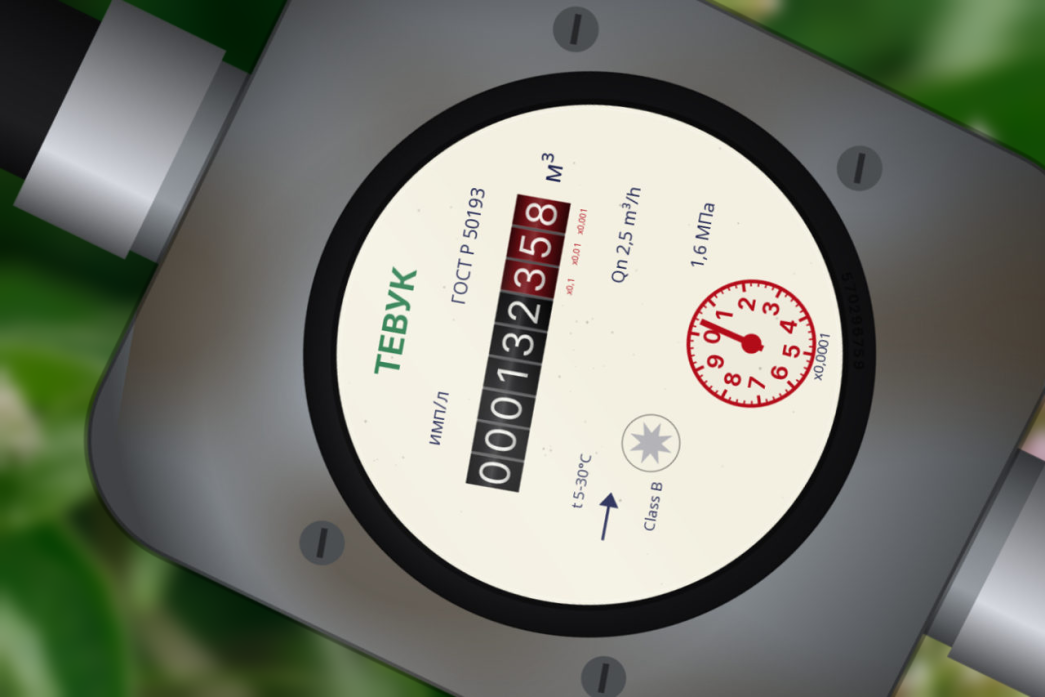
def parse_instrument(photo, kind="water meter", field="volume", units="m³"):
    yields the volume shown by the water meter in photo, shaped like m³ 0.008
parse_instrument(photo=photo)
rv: m³ 132.3580
